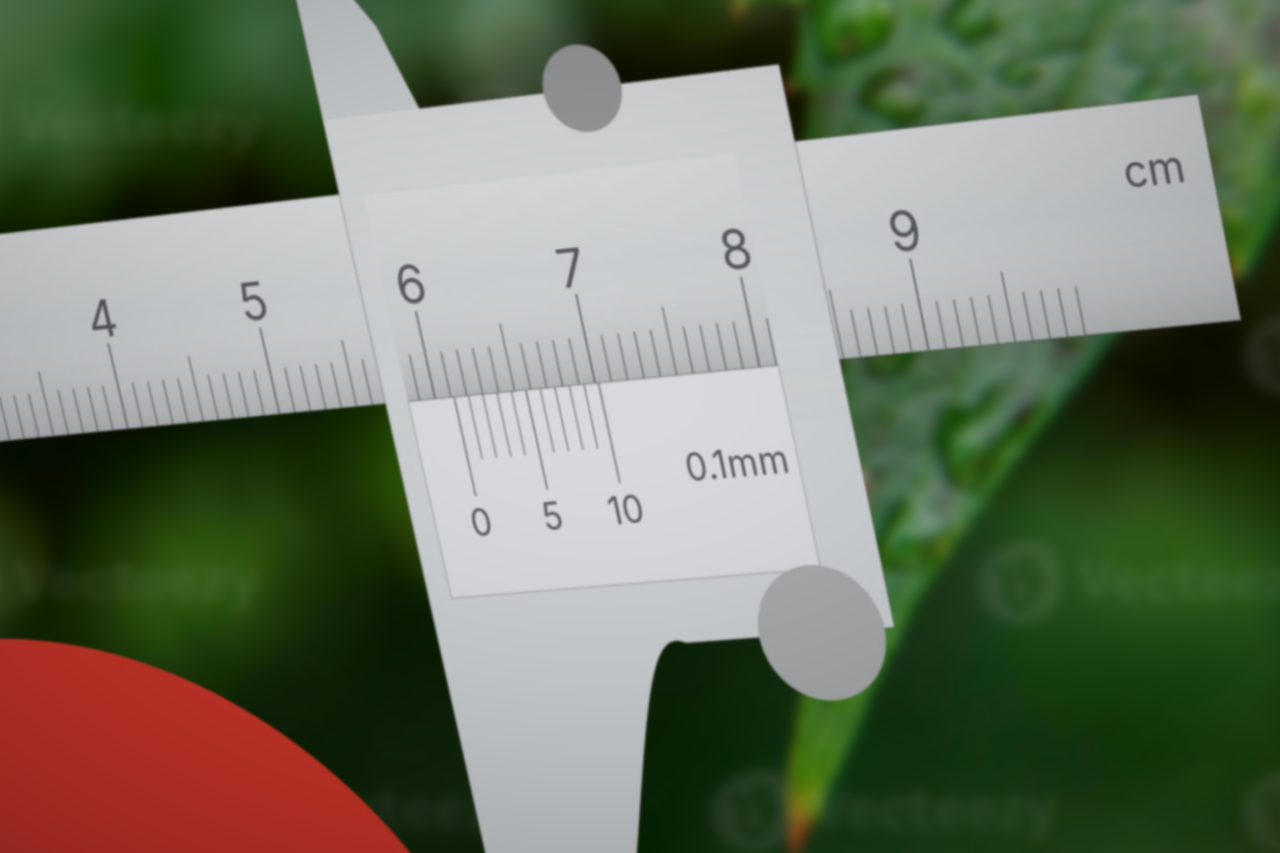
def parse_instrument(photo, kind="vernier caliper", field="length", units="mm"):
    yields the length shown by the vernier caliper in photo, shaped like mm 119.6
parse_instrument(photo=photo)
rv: mm 61.2
